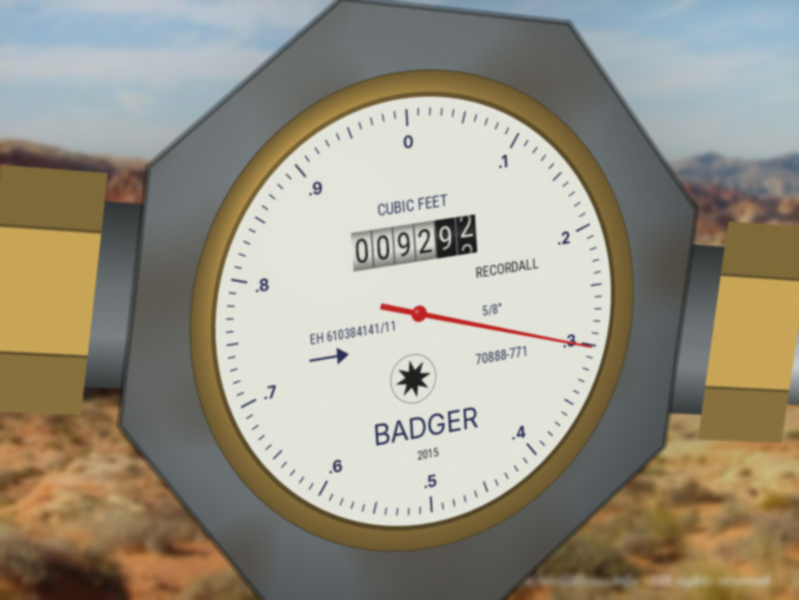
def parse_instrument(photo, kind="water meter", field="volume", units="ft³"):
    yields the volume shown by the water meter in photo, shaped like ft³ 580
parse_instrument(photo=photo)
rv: ft³ 9292.30
